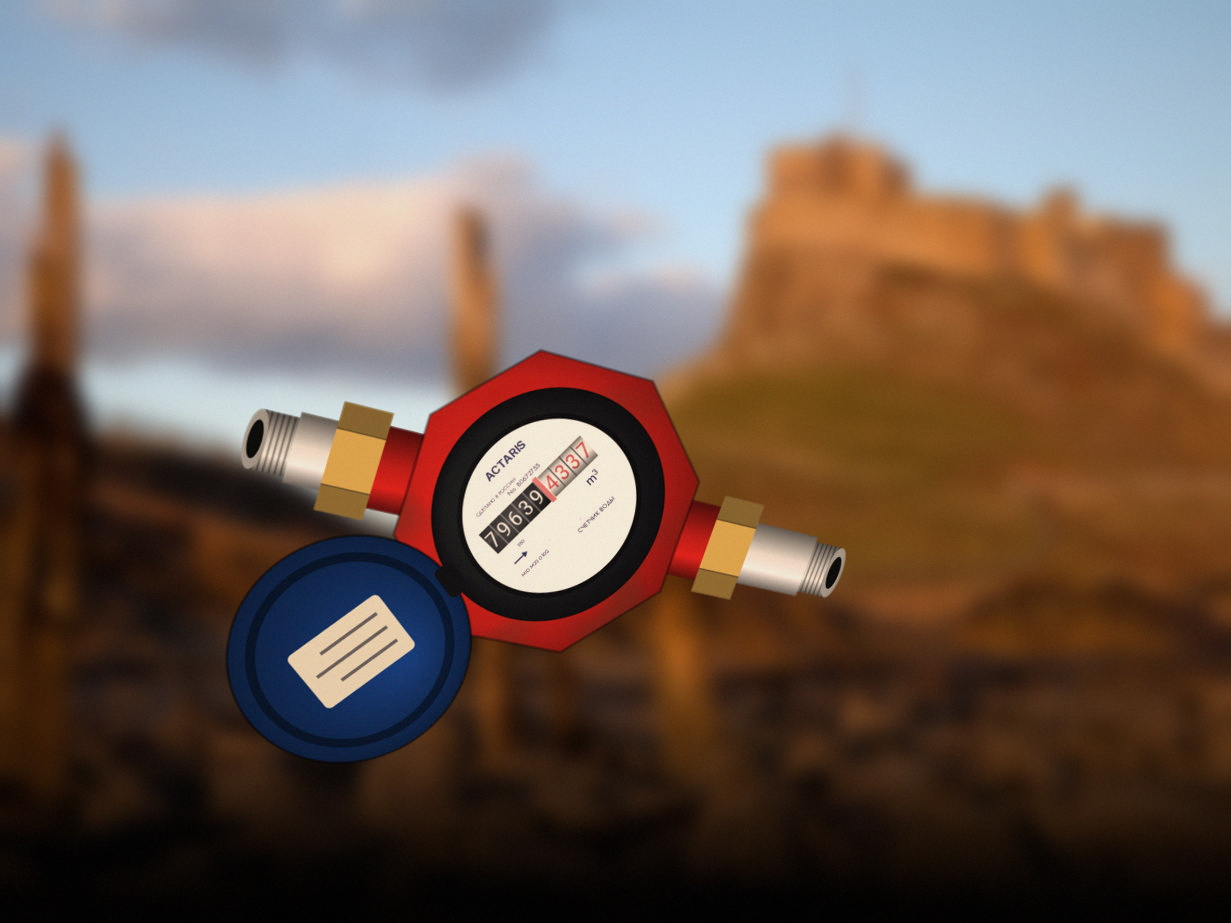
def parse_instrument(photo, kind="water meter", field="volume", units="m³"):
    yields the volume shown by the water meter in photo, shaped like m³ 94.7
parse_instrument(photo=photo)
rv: m³ 79639.4337
